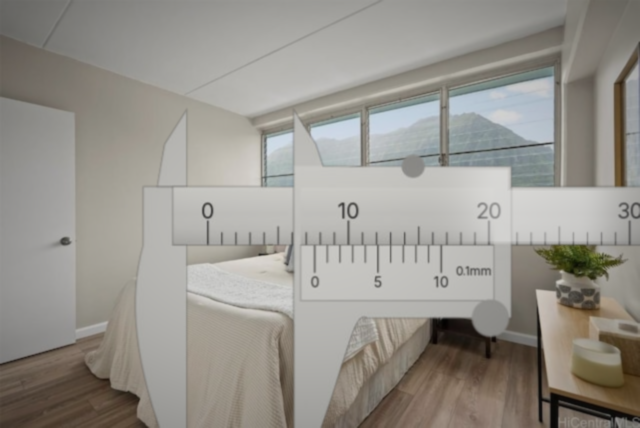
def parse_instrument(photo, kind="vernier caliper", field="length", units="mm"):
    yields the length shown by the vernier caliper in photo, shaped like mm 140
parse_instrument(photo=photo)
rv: mm 7.6
